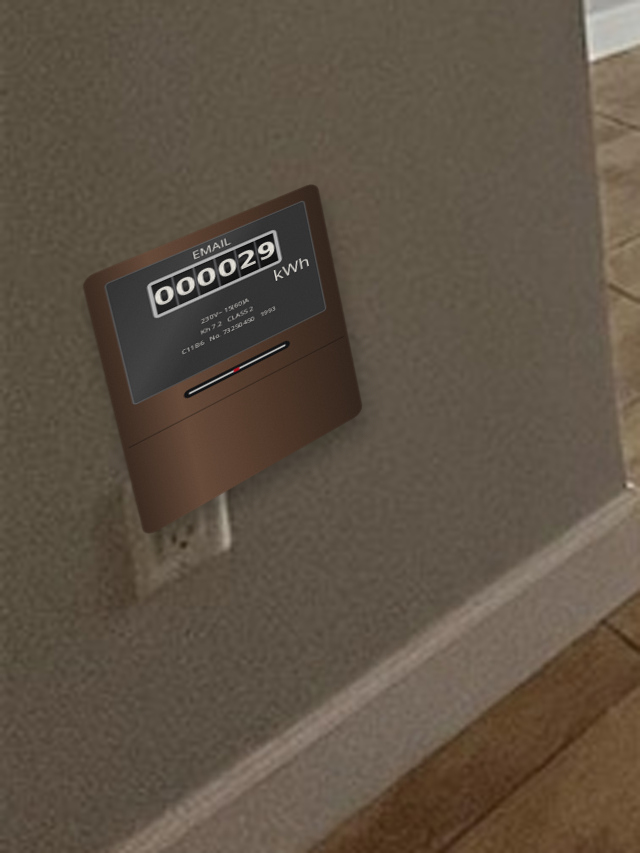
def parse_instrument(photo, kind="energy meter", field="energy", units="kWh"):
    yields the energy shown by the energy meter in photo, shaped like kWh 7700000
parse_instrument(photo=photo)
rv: kWh 29
